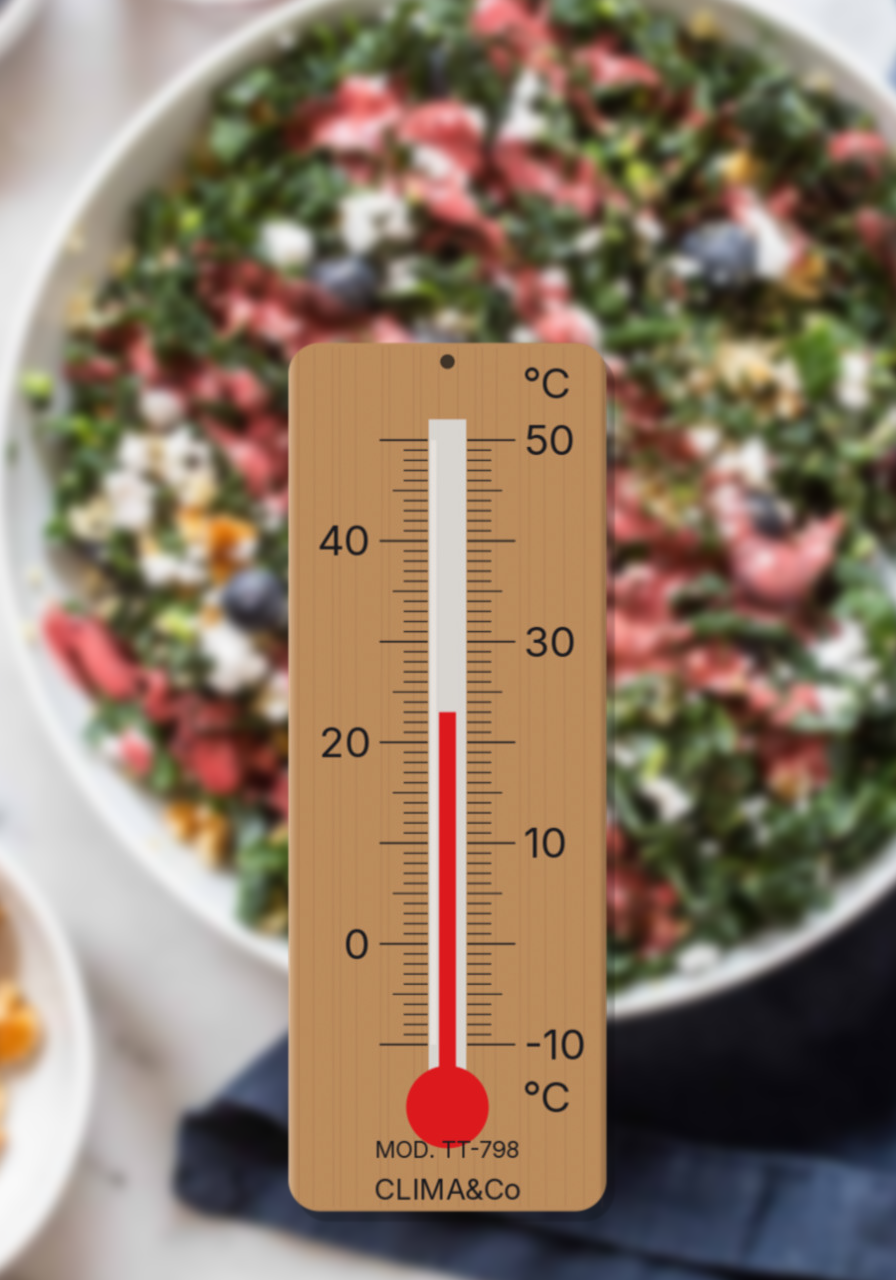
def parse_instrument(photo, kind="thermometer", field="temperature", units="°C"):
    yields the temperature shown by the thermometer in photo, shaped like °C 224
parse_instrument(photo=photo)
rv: °C 23
